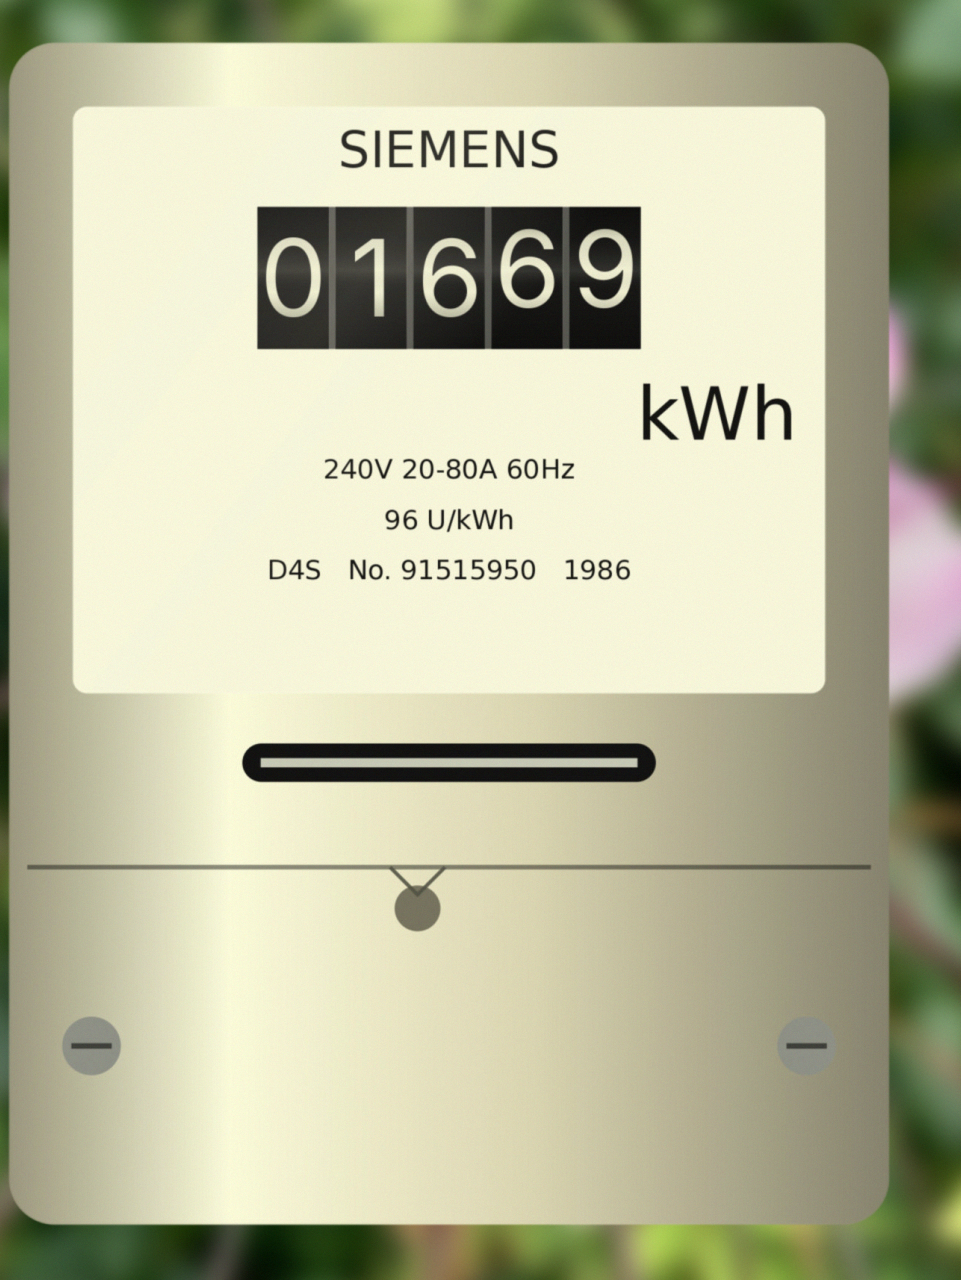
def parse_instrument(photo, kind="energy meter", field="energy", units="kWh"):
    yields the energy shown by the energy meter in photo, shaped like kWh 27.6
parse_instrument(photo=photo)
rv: kWh 1669
